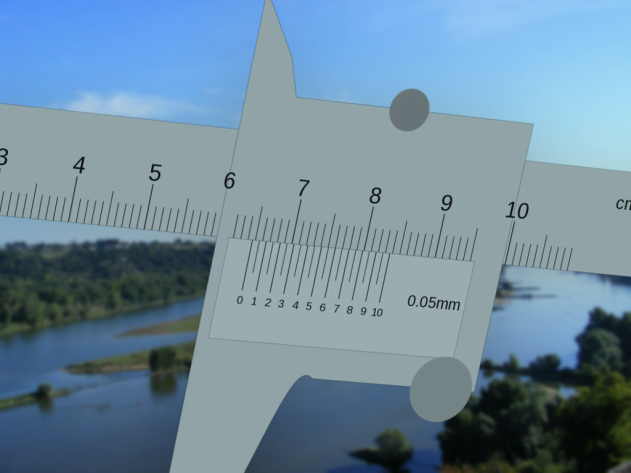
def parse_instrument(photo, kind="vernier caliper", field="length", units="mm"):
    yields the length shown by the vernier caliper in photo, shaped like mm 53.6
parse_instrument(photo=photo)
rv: mm 64.6
